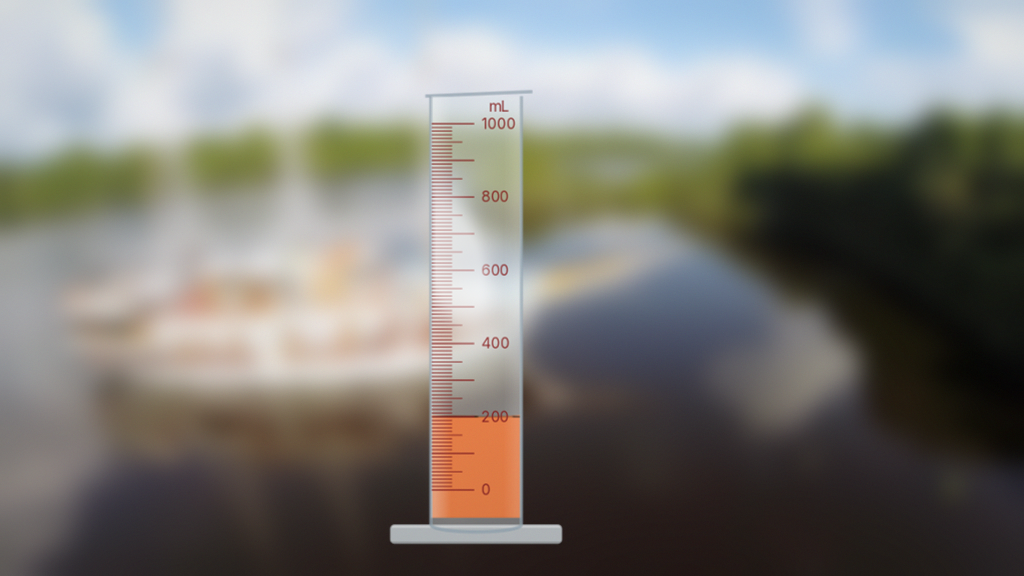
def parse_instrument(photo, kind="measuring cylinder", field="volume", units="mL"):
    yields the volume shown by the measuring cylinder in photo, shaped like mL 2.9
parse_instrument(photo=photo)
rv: mL 200
